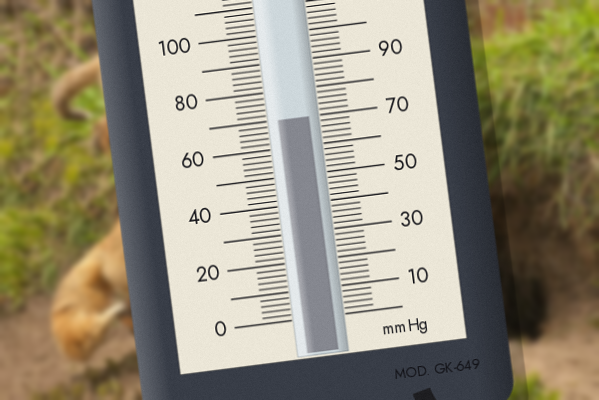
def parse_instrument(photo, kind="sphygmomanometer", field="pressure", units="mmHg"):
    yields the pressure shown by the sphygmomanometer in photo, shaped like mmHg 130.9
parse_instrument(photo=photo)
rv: mmHg 70
